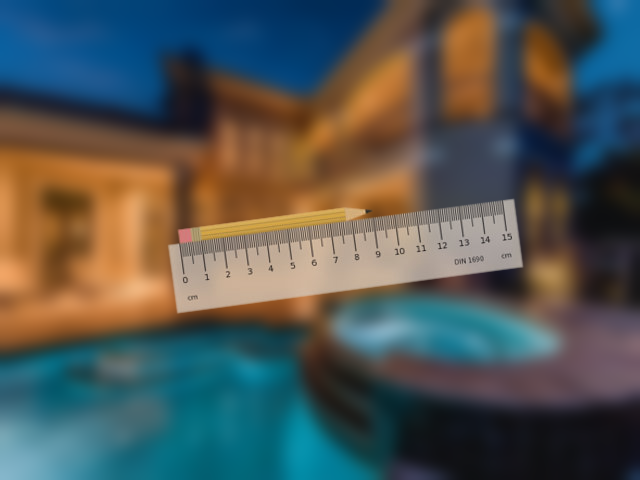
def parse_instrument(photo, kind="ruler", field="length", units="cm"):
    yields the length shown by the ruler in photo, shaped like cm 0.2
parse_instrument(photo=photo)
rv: cm 9
